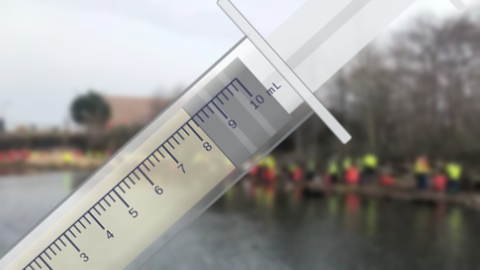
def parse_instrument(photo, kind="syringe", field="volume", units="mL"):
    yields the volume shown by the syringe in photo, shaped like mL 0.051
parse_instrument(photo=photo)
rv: mL 8.2
